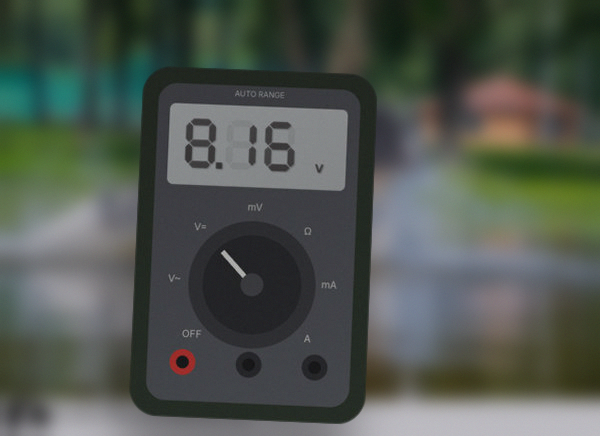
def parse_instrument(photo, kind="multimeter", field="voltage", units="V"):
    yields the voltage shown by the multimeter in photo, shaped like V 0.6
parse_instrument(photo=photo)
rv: V 8.16
